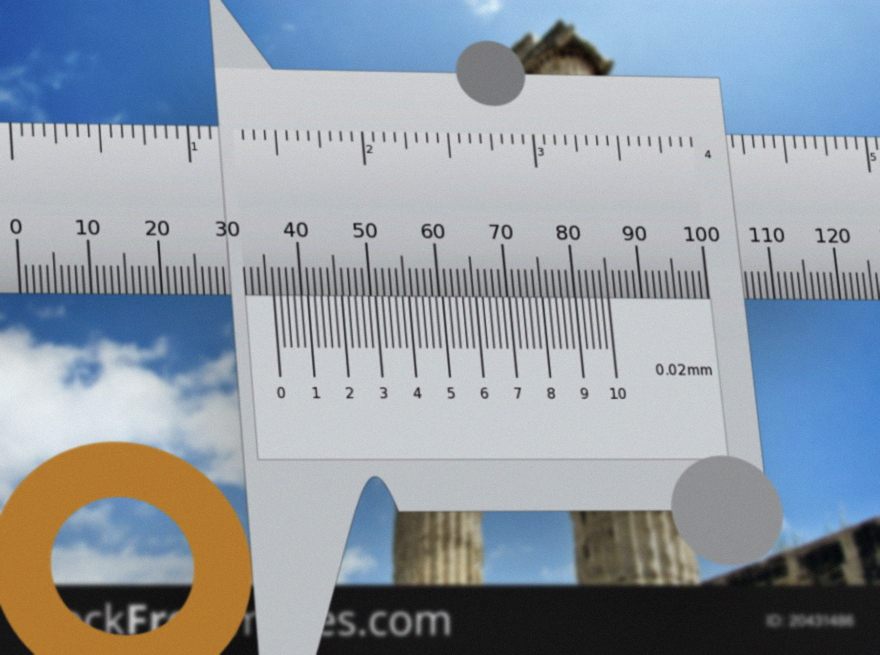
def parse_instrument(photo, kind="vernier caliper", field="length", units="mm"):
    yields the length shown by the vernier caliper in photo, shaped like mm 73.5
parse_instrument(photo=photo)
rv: mm 36.0
